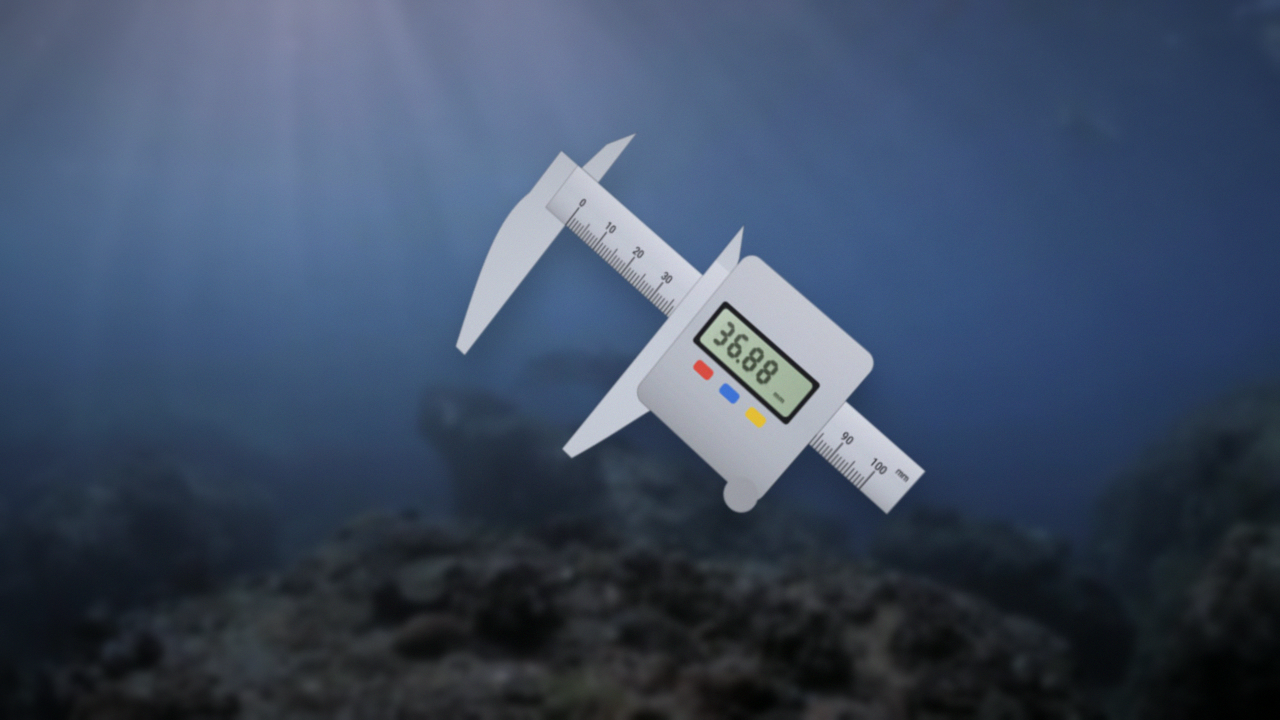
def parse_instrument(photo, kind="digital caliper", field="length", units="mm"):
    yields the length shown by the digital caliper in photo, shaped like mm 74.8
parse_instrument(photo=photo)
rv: mm 36.88
